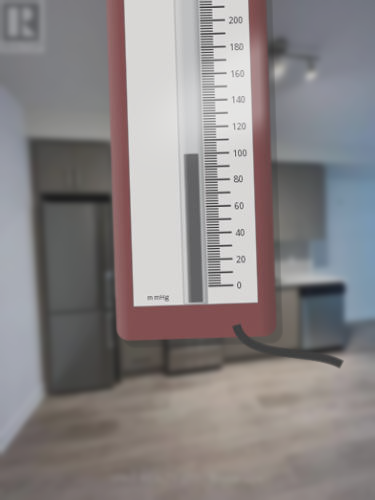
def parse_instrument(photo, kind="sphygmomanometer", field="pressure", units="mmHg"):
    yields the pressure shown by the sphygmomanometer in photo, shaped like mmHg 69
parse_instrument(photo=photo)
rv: mmHg 100
